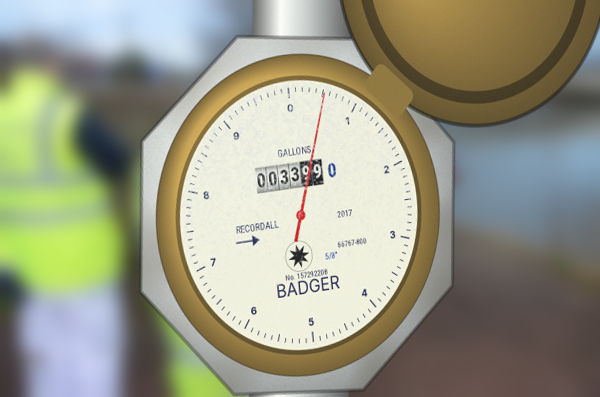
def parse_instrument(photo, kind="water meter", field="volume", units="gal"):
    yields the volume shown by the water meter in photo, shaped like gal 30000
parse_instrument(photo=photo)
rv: gal 33990.5
